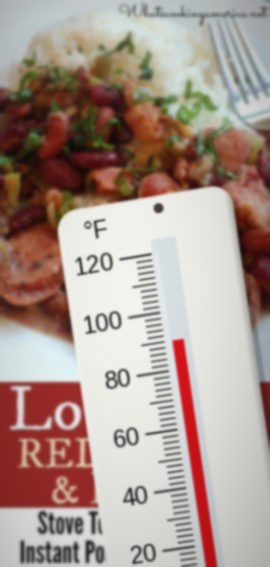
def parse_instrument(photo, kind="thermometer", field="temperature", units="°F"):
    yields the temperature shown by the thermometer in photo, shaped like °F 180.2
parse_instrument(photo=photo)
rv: °F 90
